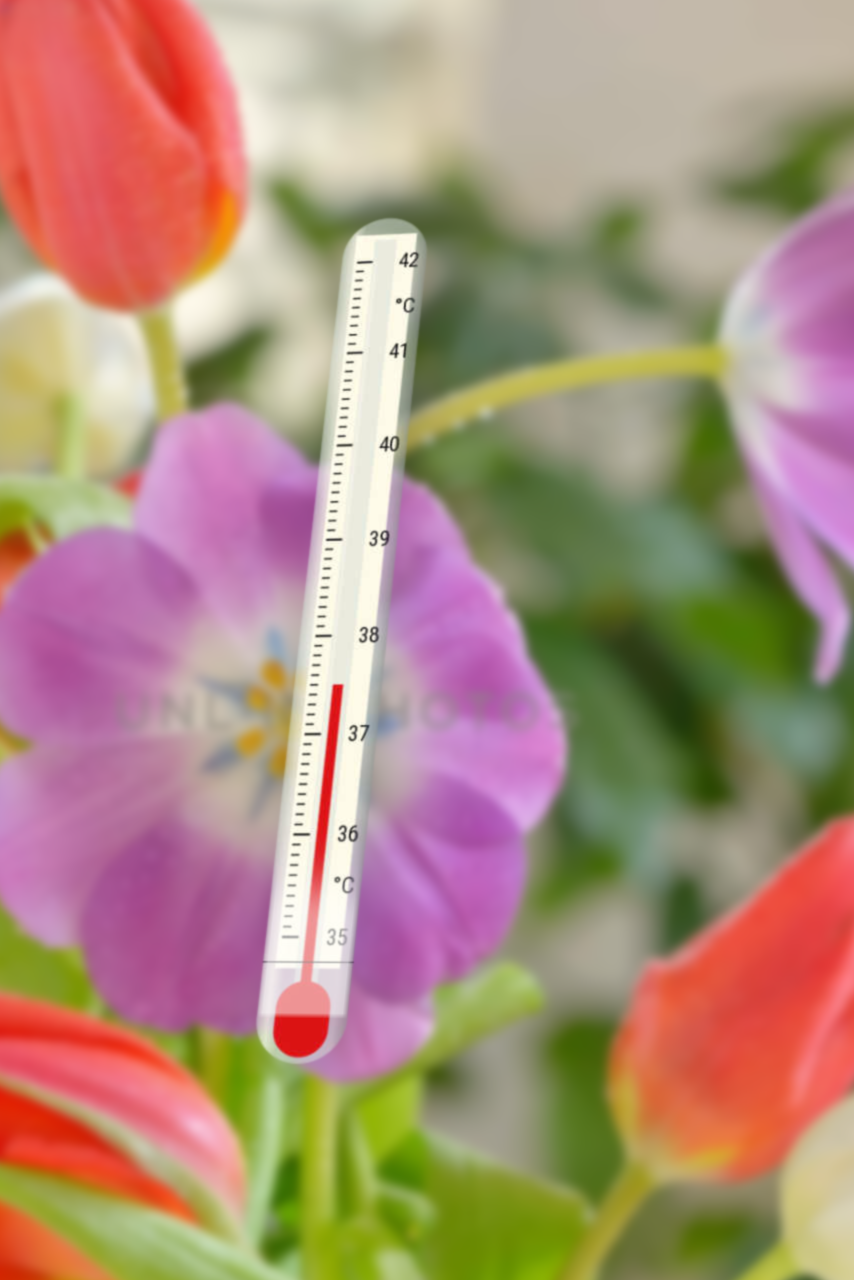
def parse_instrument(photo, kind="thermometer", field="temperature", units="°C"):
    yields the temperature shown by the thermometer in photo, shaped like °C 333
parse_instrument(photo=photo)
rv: °C 37.5
